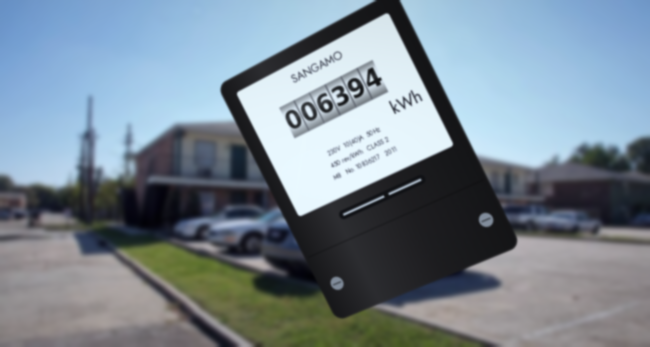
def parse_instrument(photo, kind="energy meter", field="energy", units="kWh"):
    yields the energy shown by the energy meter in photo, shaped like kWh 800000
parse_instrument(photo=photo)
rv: kWh 6394
